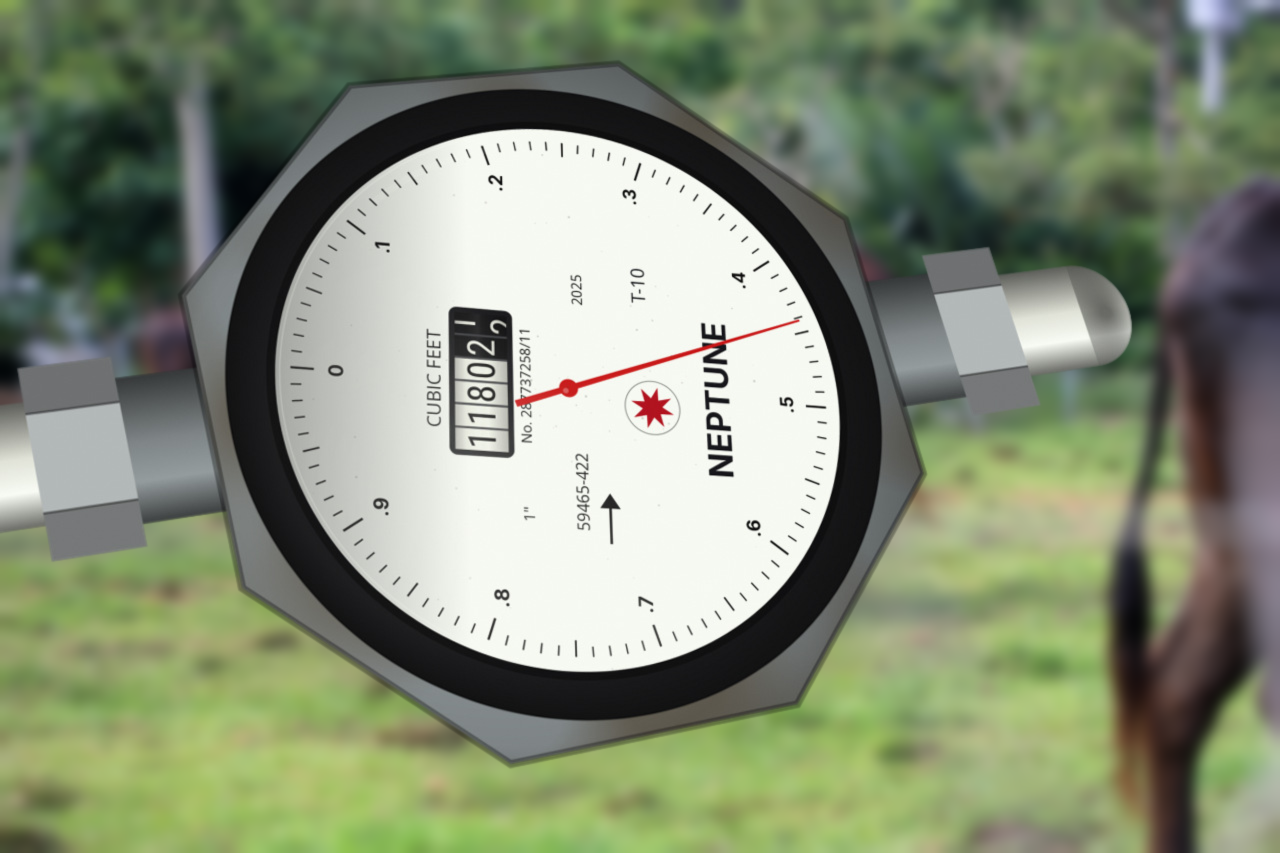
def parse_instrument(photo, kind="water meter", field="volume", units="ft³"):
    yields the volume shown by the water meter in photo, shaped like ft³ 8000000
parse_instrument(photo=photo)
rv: ft³ 118021.44
